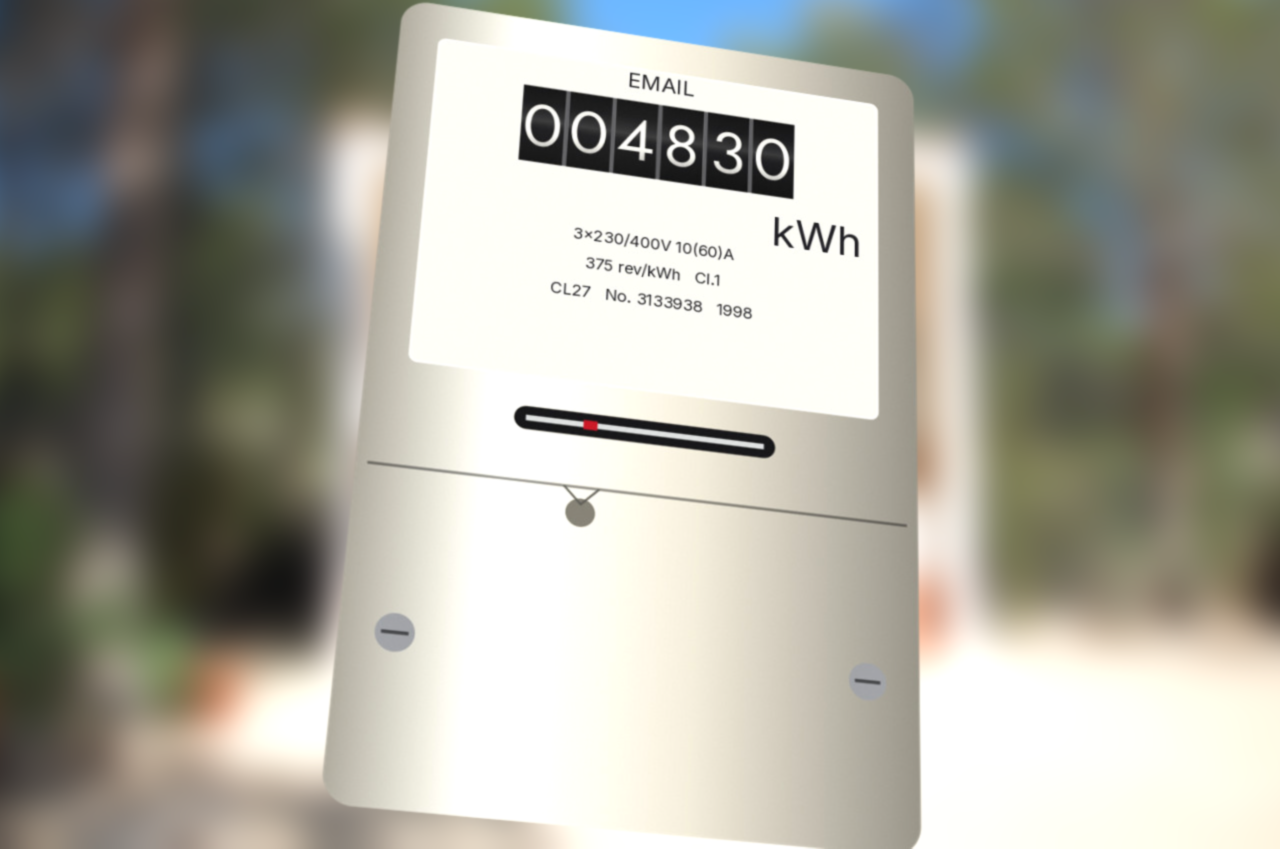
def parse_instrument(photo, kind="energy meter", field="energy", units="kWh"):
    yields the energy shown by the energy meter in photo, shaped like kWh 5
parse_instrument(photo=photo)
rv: kWh 4830
